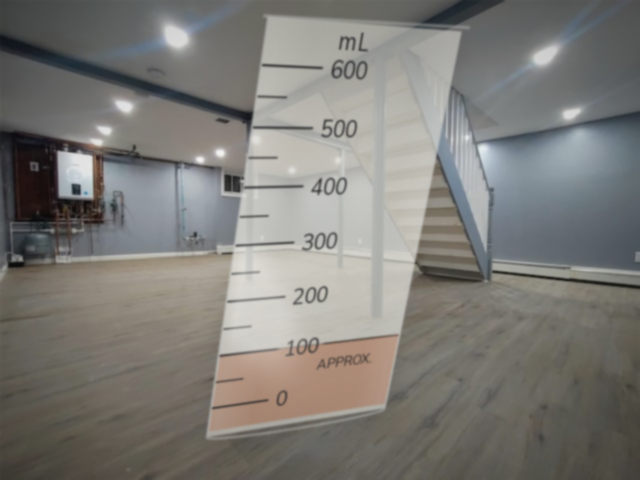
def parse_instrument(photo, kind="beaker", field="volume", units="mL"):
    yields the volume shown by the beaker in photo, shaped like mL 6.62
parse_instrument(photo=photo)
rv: mL 100
